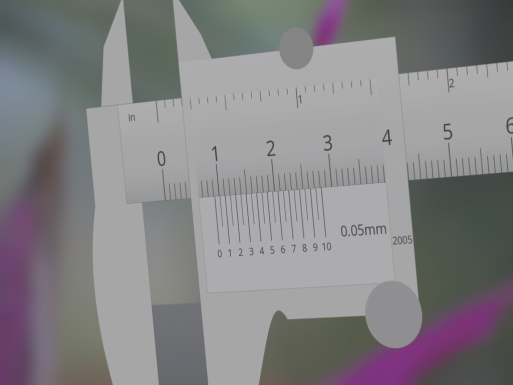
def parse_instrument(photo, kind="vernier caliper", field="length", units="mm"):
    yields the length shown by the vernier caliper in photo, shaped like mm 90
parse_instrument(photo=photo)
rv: mm 9.2
